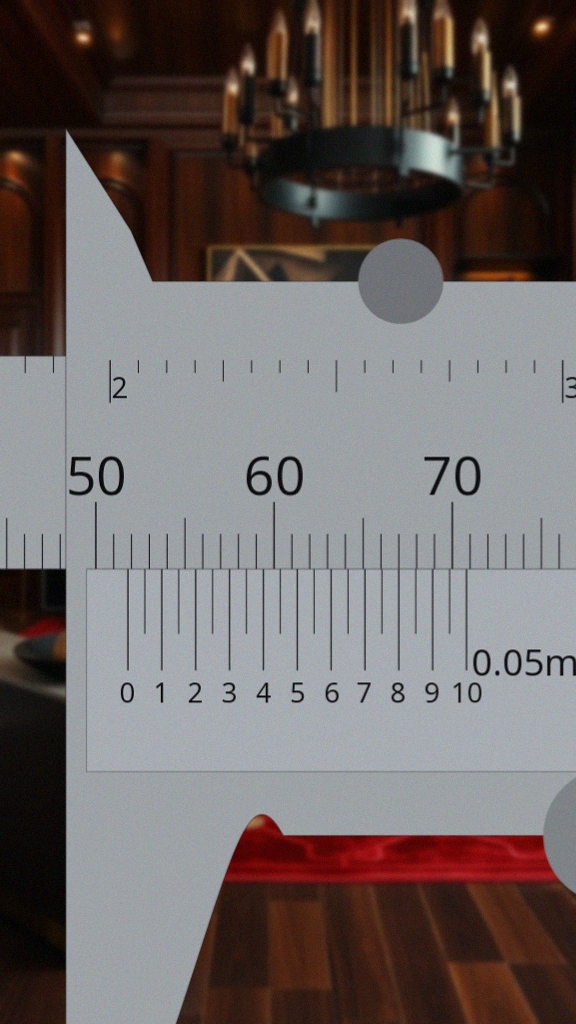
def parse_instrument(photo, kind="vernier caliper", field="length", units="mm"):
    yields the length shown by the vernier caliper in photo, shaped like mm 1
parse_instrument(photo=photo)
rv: mm 51.8
